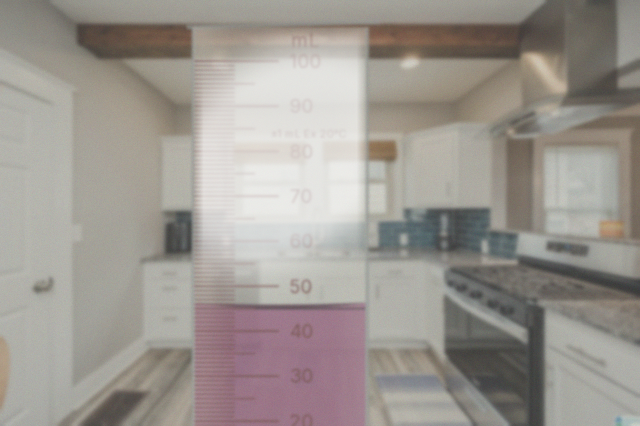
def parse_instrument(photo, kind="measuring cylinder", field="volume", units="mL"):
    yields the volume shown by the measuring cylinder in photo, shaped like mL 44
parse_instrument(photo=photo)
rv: mL 45
